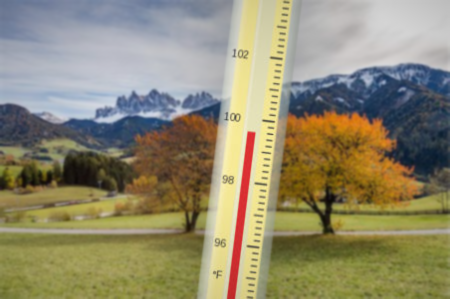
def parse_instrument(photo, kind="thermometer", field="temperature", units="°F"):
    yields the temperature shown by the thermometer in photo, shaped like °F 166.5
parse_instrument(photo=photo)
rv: °F 99.6
